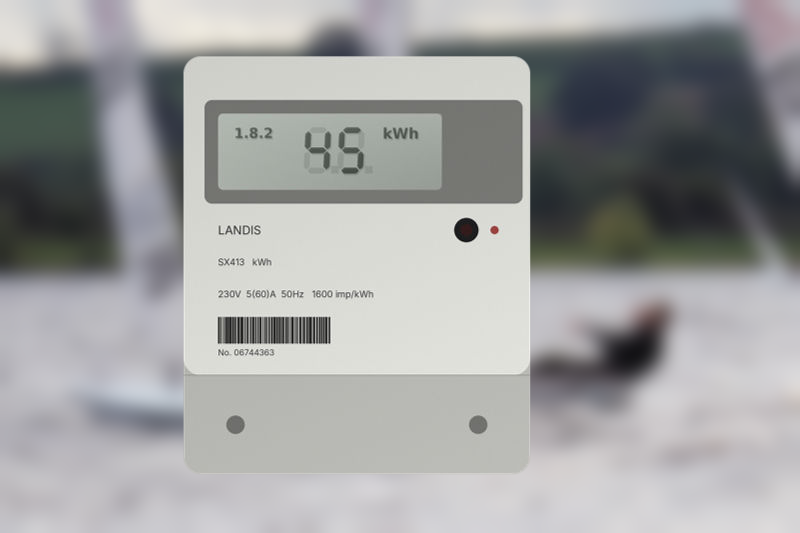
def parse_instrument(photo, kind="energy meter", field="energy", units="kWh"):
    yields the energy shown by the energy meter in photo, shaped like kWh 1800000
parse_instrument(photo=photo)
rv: kWh 45
